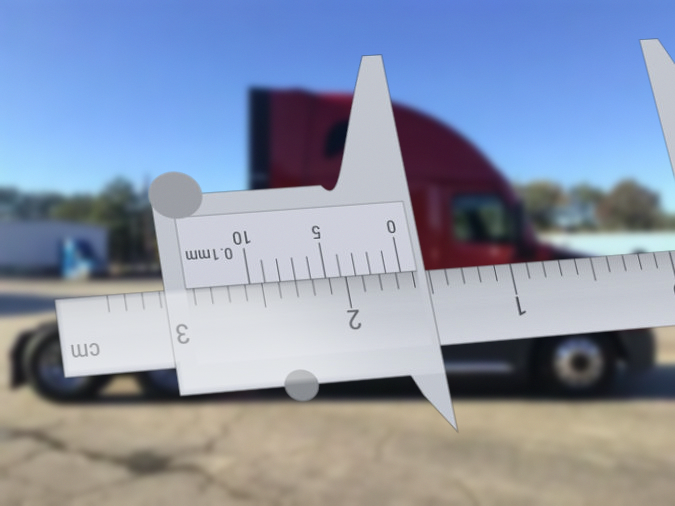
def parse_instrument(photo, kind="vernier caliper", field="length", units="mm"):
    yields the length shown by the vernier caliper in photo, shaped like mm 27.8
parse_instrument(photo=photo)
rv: mm 16.7
